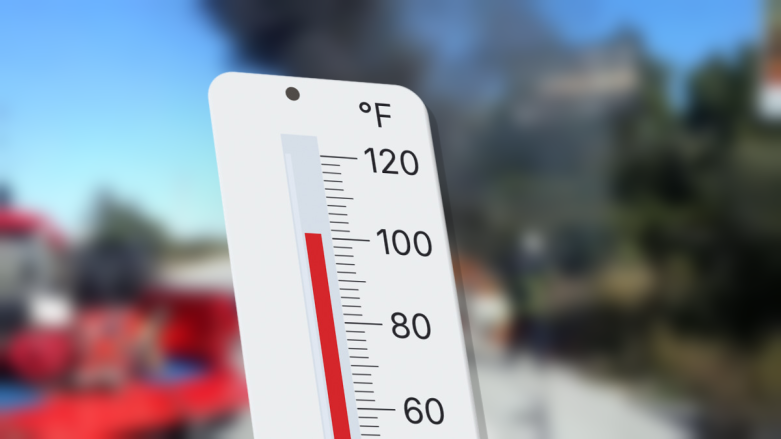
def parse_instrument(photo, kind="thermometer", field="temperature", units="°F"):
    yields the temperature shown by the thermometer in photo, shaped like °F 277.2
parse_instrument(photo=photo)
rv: °F 101
